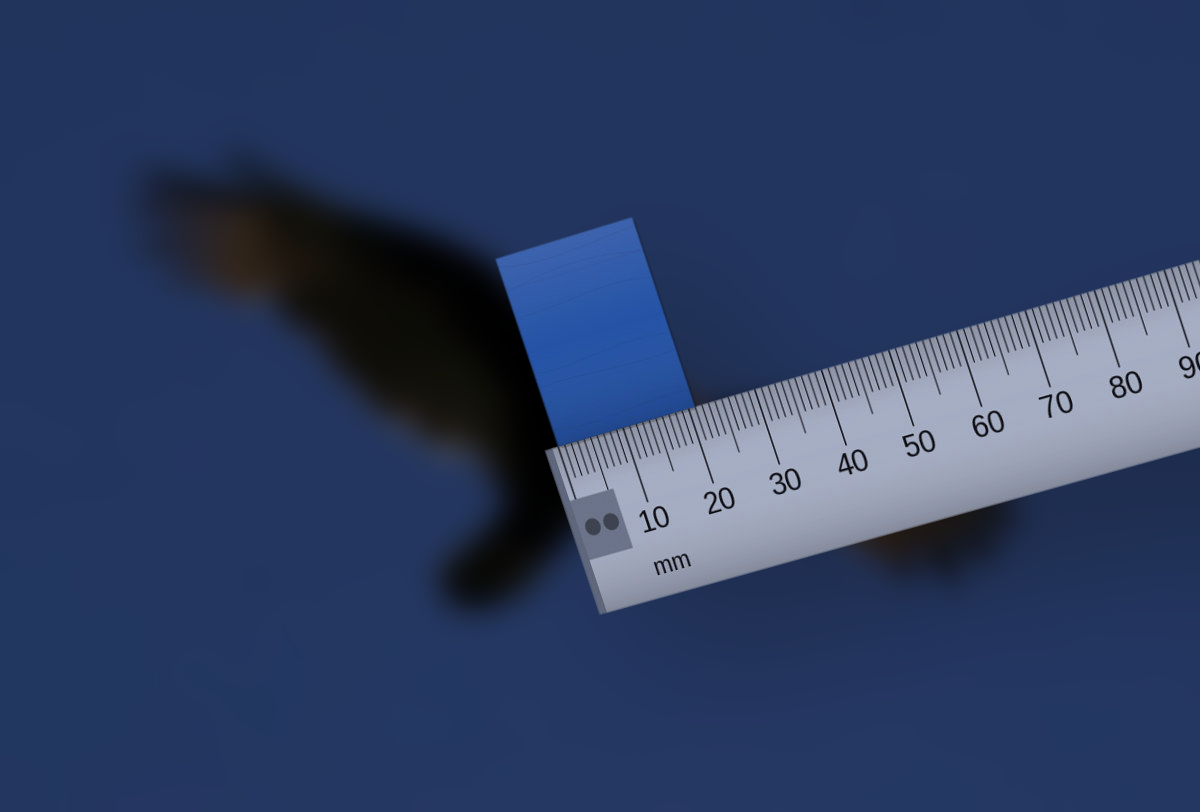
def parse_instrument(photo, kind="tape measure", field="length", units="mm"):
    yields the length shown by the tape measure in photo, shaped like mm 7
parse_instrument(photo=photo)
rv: mm 21
